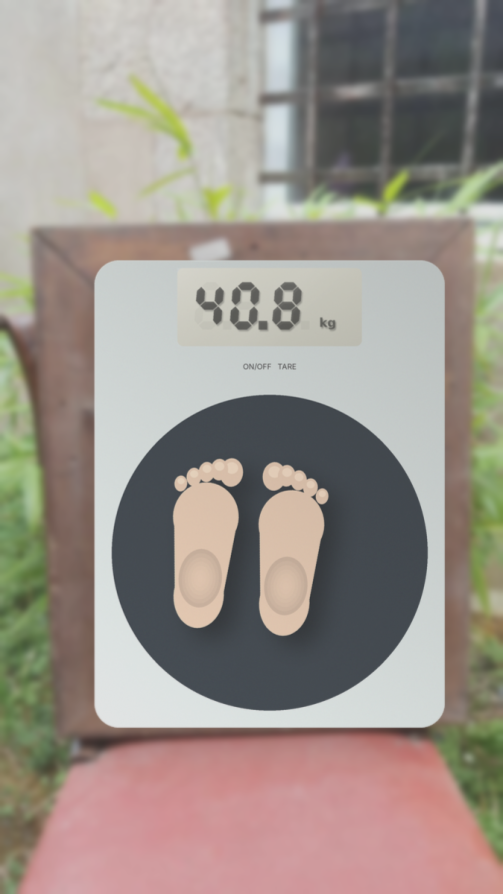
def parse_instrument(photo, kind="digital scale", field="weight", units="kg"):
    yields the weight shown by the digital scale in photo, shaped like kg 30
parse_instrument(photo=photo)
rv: kg 40.8
